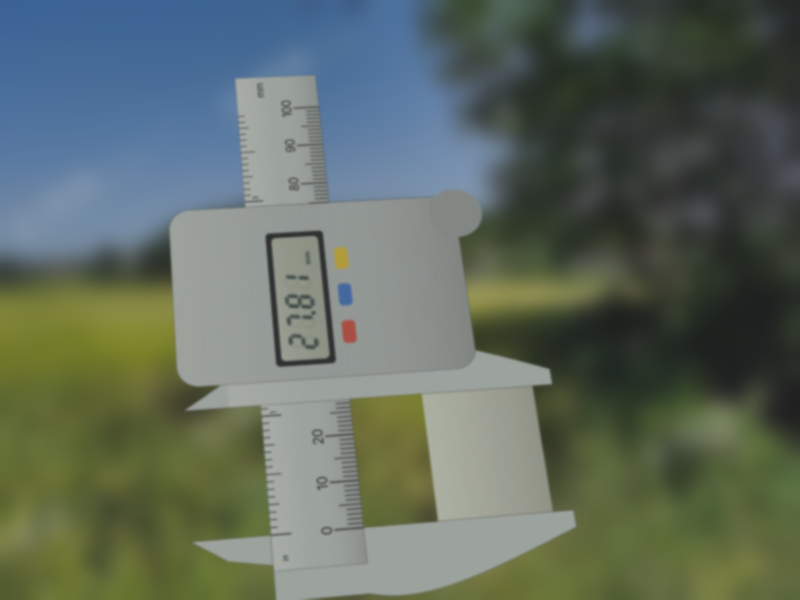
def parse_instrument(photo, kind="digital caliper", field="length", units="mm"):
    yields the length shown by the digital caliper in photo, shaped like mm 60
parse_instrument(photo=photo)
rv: mm 27.81
